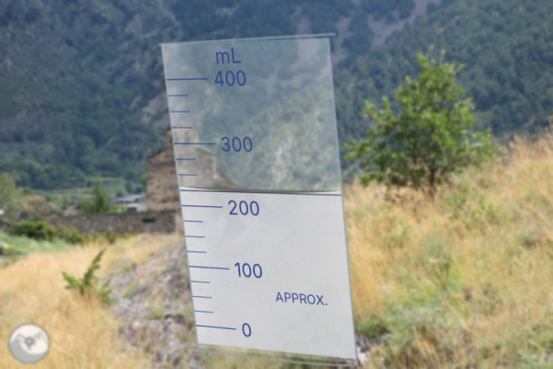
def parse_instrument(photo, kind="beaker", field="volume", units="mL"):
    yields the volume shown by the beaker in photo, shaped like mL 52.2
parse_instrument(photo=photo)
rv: mL 225
